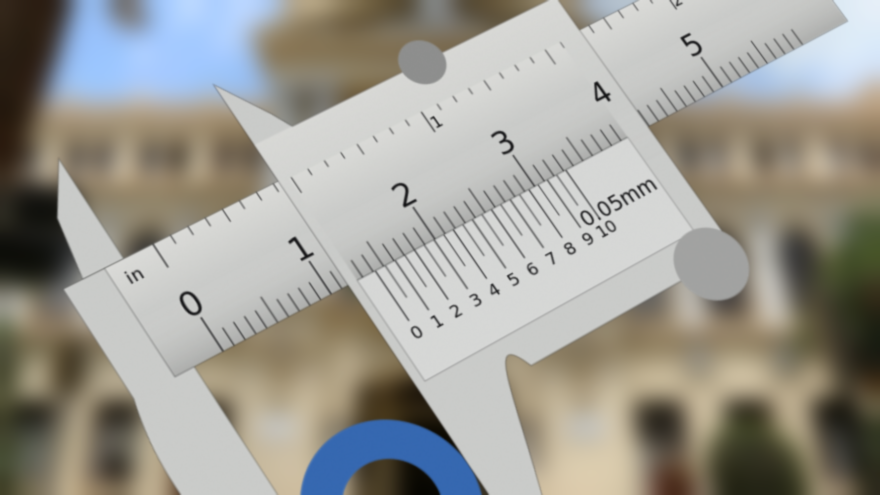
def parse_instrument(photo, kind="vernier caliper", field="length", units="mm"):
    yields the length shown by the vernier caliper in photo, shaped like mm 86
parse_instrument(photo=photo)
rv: mm 14.2
